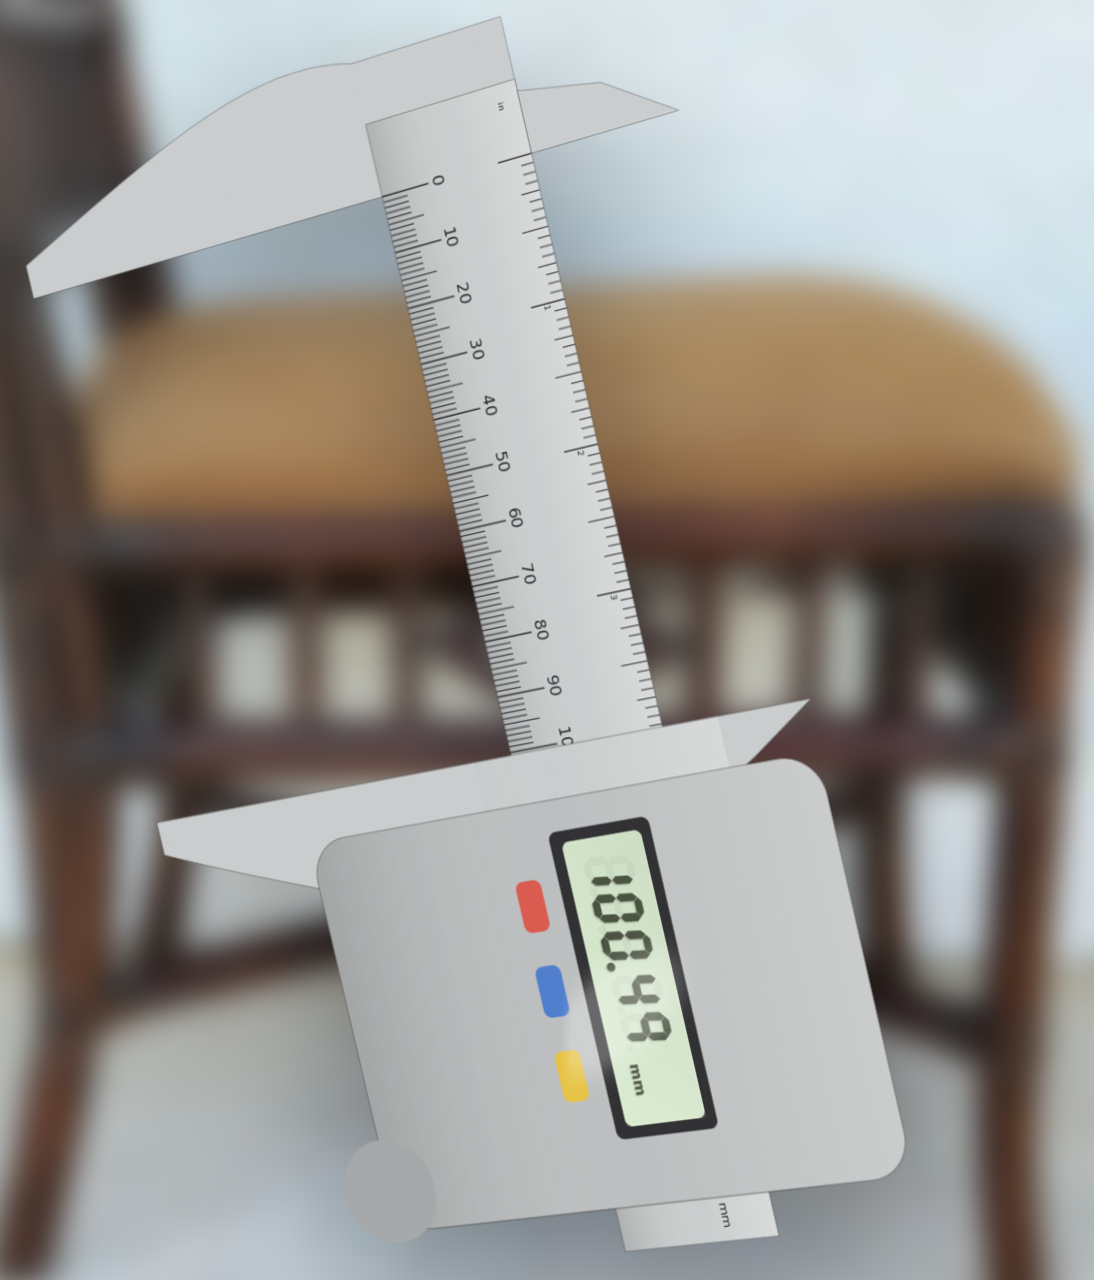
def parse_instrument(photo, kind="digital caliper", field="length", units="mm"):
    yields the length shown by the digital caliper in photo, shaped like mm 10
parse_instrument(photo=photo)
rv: mm 100.49
